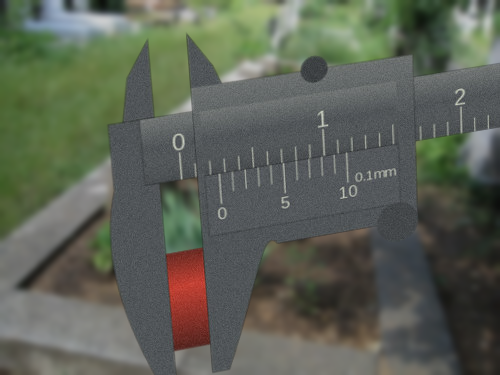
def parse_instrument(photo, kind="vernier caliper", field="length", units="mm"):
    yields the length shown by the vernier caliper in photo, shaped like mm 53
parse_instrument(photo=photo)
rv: mm 2.6
